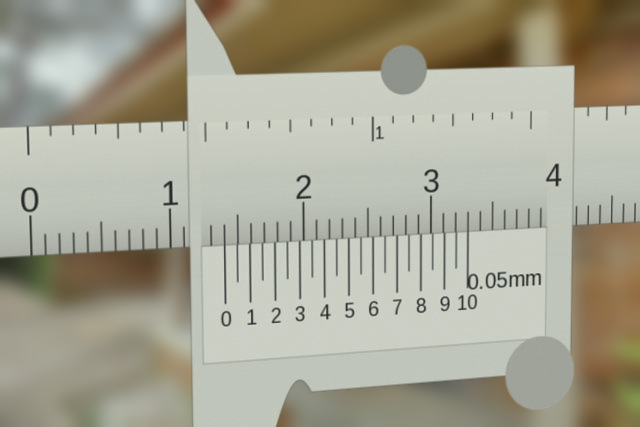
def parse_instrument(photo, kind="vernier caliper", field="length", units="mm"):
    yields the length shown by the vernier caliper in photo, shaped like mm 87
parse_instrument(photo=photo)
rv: mm 14.0
